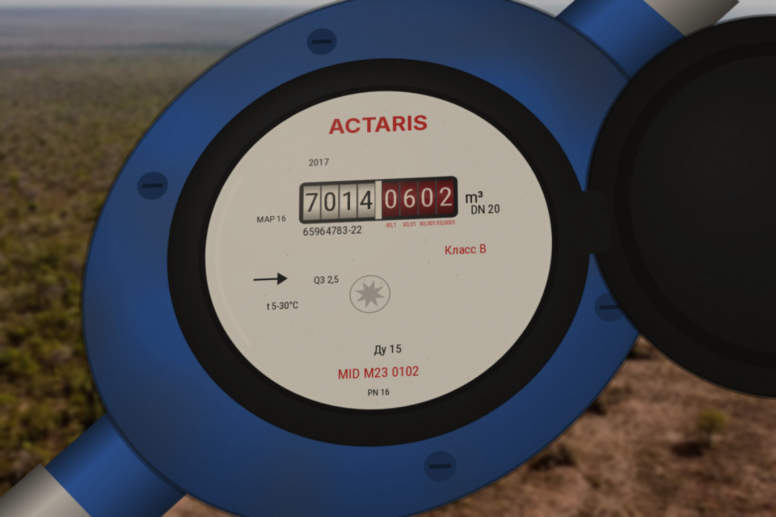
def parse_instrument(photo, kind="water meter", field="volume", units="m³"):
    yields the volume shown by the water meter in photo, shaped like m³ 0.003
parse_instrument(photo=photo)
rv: m³ 7014.0602
